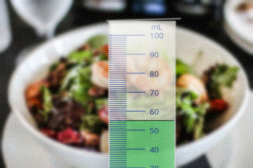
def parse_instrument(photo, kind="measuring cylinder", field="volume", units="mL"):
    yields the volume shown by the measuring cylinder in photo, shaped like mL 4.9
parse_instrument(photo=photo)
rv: mL 55
